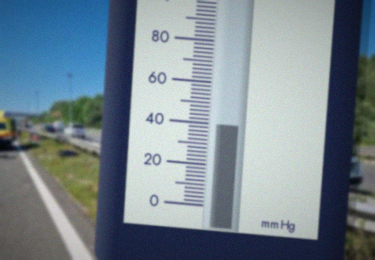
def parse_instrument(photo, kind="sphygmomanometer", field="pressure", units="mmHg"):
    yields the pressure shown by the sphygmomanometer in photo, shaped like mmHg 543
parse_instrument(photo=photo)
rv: mmHg 40
